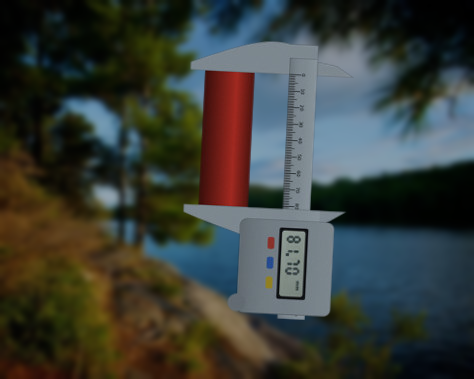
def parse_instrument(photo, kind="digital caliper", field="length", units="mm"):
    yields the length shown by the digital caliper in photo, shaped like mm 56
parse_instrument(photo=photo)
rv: mm 81.70
